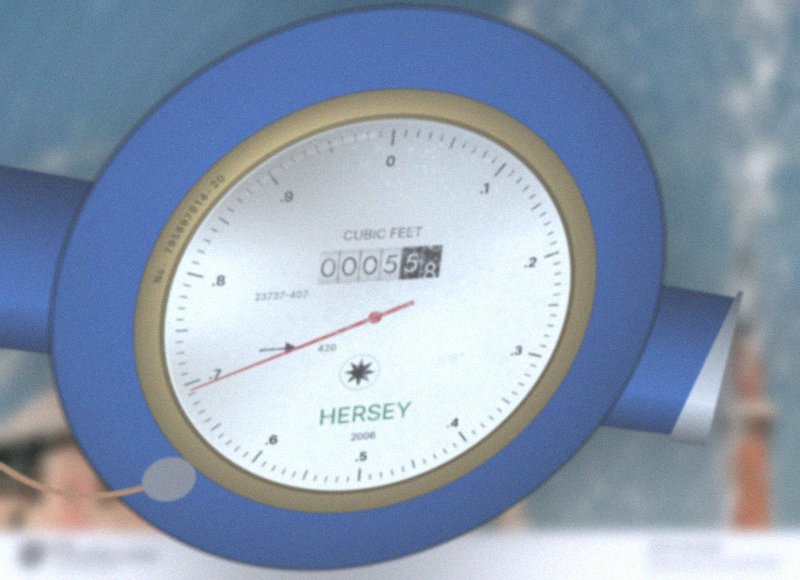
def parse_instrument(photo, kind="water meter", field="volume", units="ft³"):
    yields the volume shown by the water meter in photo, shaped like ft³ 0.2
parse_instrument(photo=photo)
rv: ft³ 557.69
